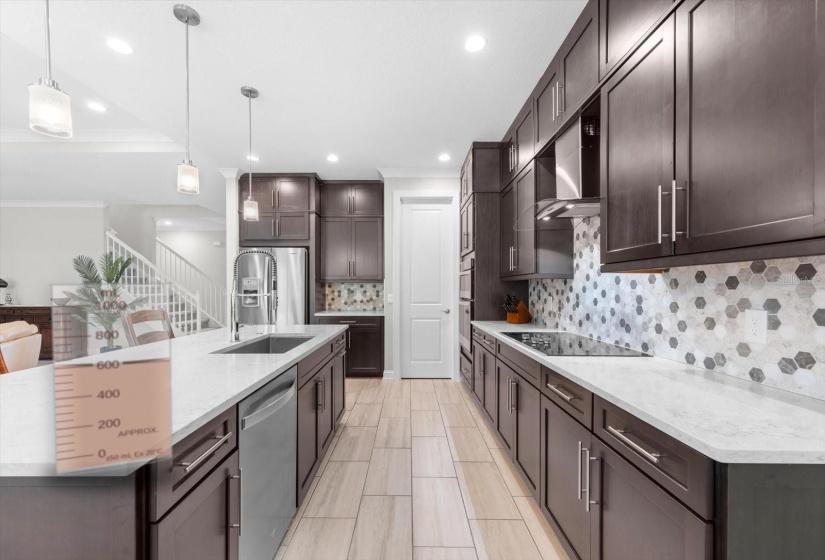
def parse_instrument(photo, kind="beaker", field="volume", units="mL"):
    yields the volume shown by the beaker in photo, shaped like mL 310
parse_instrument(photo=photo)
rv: mL 600
